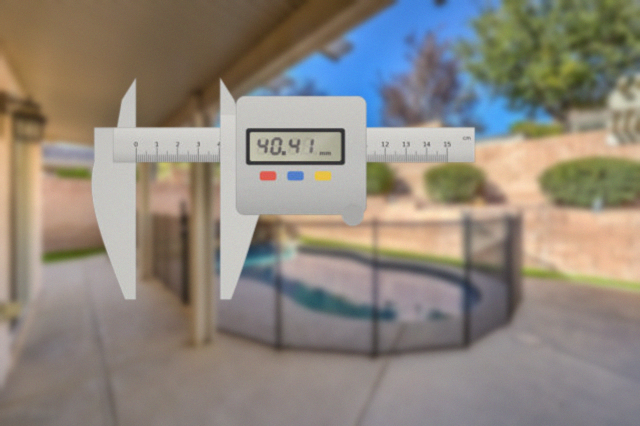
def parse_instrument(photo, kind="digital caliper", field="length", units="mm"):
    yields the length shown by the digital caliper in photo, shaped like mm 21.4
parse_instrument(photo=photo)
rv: mm 40.41
